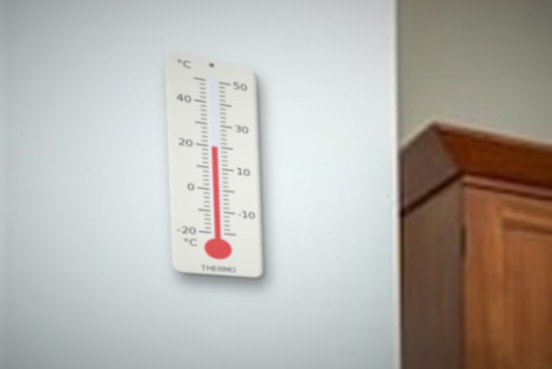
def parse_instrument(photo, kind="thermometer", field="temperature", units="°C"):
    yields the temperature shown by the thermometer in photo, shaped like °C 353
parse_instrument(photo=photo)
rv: °C 20
